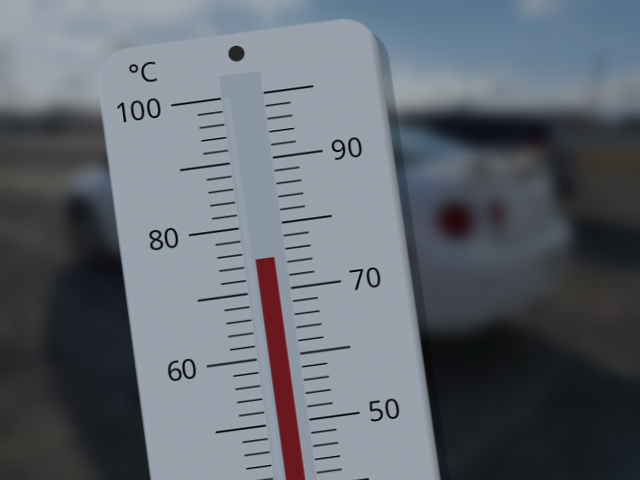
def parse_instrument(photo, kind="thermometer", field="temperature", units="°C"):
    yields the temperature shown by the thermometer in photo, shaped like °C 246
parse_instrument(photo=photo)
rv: °C 75
